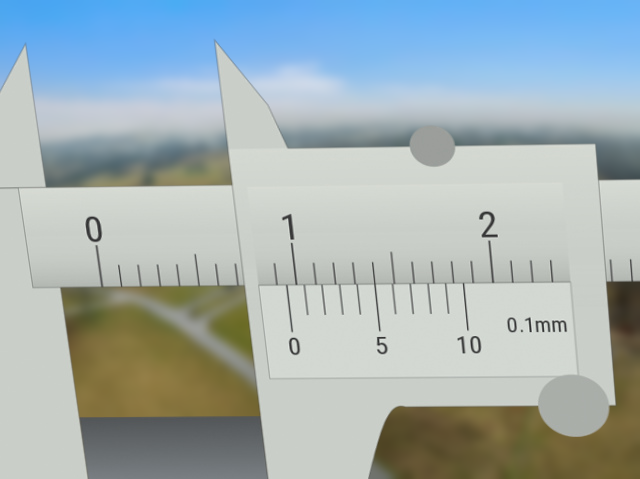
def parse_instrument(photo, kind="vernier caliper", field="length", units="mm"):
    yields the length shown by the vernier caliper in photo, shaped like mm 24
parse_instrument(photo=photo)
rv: mm 9.5
